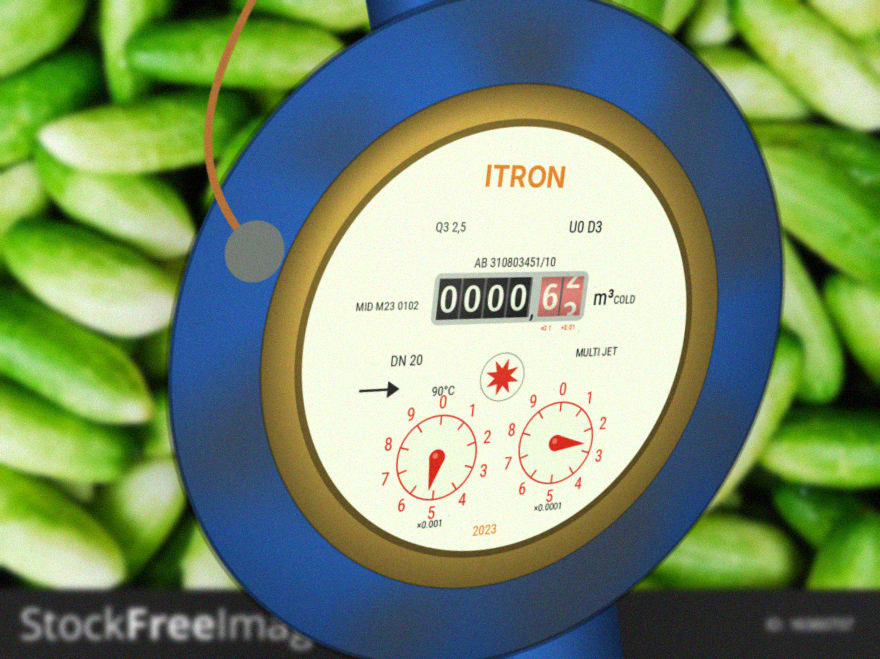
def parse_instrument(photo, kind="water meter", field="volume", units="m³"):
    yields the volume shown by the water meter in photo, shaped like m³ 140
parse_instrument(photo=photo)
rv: m³ 0.6252
